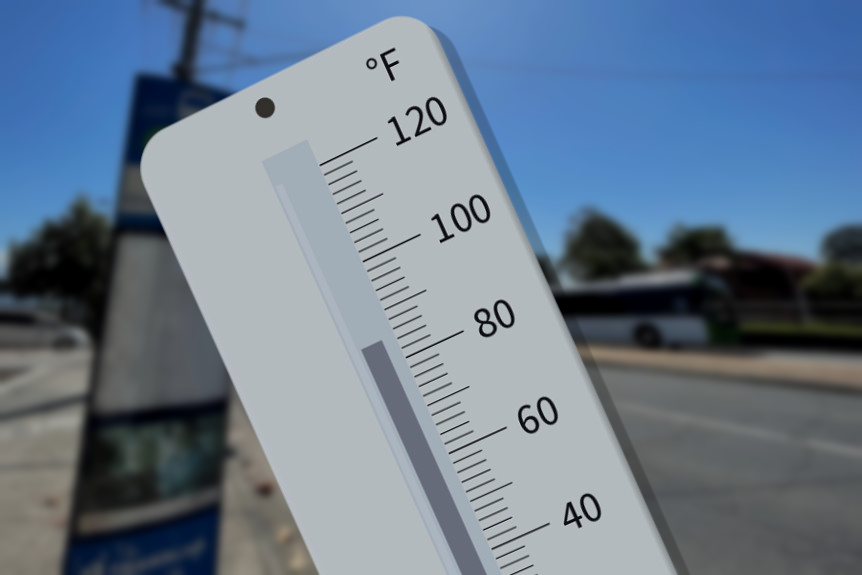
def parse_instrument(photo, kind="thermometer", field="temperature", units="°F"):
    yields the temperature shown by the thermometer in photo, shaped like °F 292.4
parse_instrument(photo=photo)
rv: °F 85
